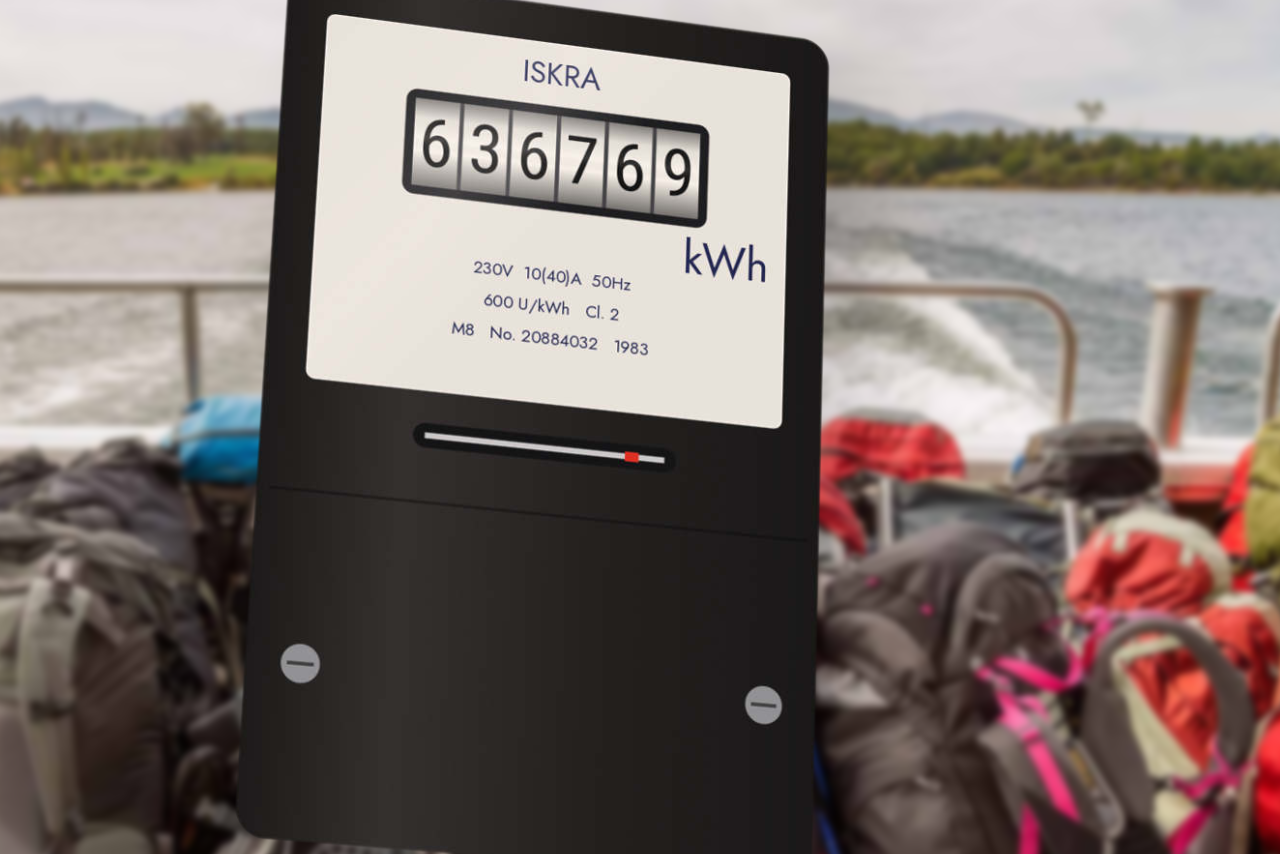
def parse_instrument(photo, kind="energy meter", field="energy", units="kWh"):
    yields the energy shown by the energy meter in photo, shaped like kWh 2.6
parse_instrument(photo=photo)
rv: kWh 636769
